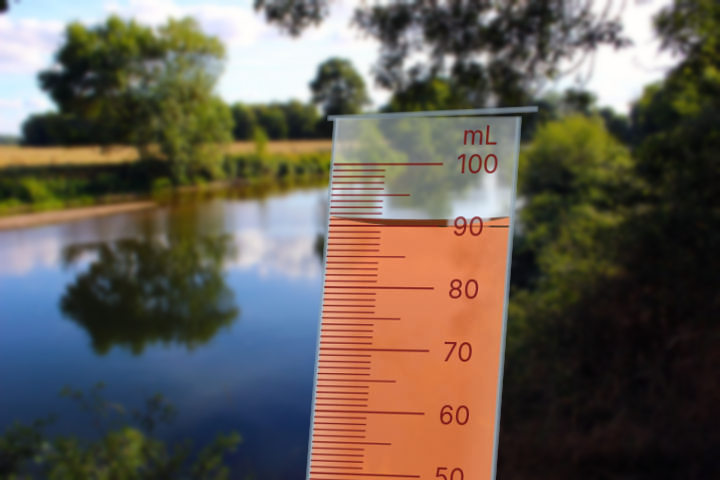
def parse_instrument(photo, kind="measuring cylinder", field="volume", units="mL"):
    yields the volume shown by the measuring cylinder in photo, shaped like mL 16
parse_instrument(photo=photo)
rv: mL 90
